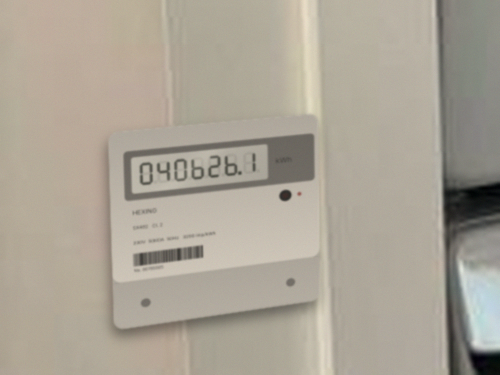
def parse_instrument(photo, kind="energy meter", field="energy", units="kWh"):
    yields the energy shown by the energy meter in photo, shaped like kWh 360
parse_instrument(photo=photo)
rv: kWh 40626.1
